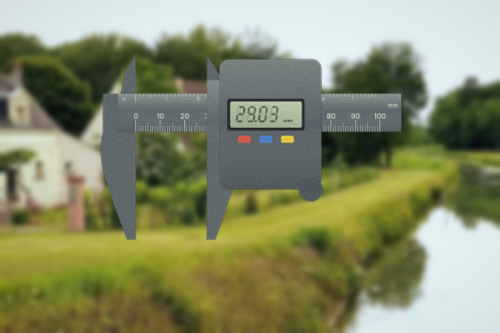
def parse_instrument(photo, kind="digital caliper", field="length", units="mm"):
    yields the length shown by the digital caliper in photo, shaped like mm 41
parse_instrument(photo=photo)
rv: mm 29.03
